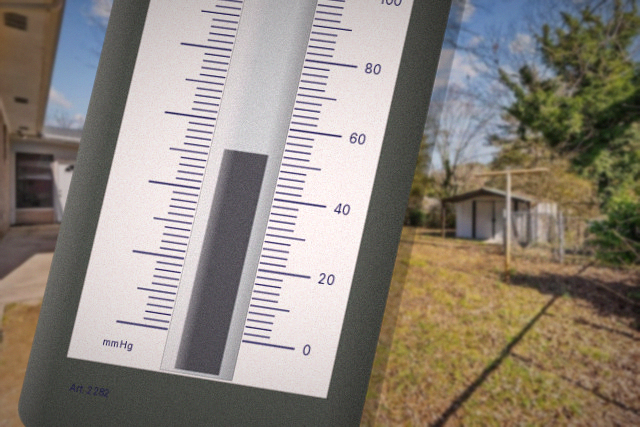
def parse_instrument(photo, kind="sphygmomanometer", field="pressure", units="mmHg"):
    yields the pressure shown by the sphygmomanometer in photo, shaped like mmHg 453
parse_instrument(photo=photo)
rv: mmHg 52
